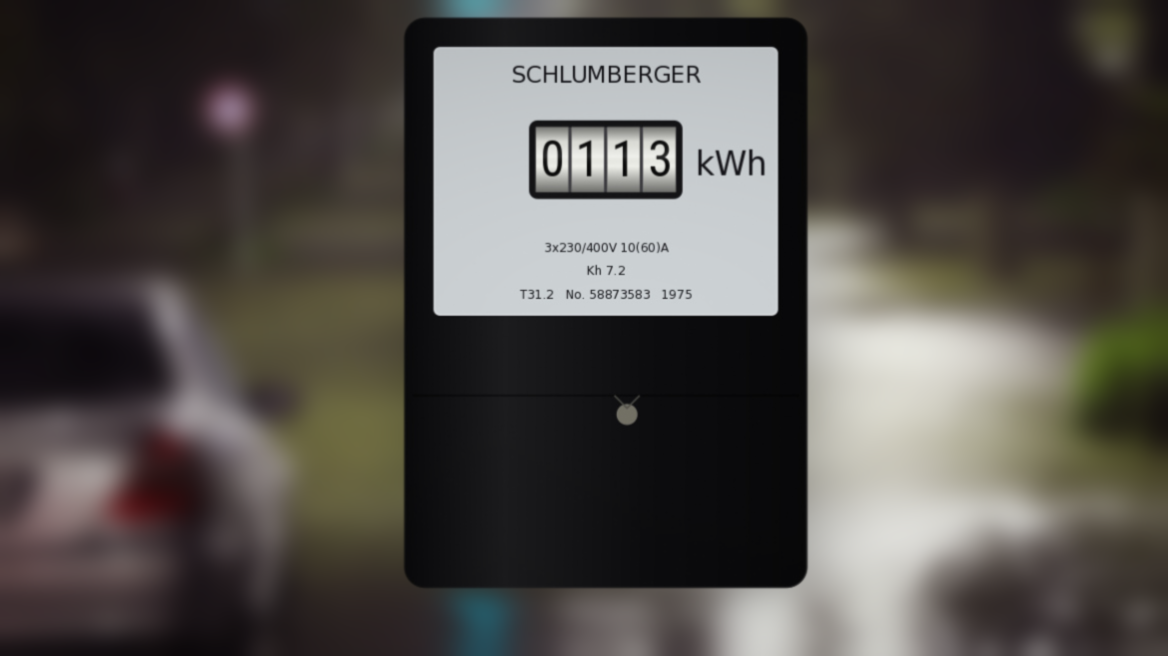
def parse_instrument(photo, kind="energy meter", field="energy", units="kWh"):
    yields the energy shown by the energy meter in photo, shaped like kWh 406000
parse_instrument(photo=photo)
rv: kWh 113
